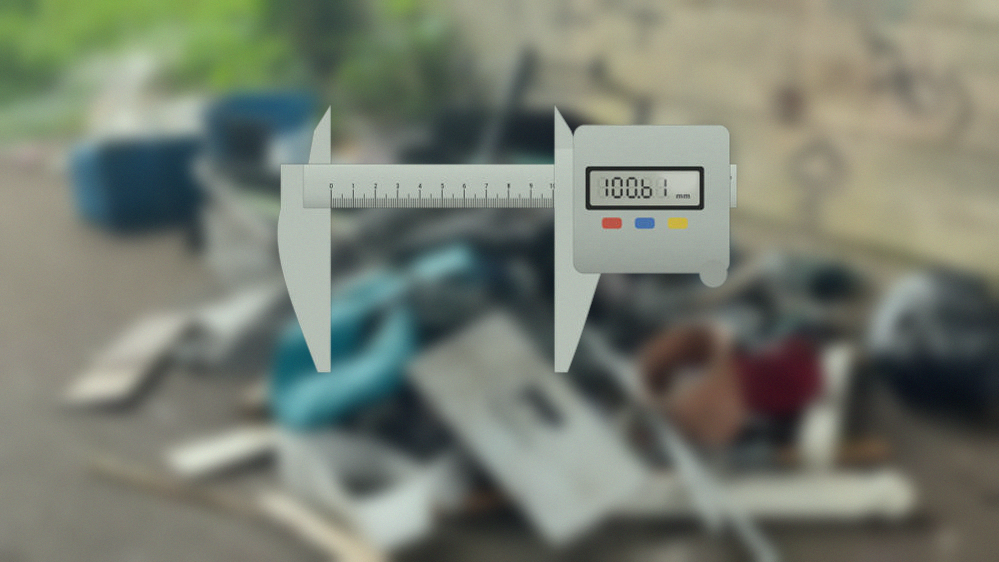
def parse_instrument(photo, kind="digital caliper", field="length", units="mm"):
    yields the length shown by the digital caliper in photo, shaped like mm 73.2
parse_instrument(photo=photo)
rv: mm 100.61
